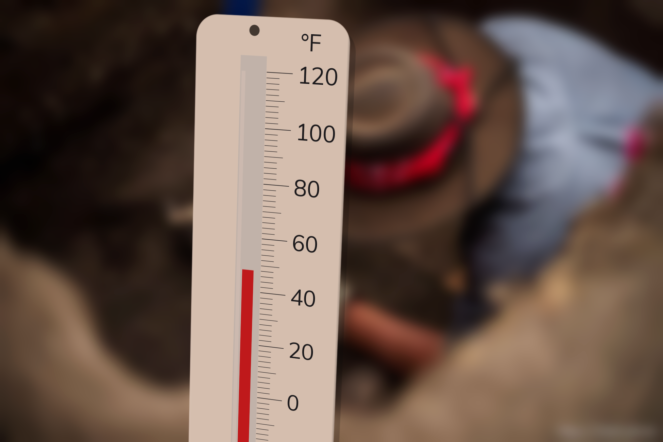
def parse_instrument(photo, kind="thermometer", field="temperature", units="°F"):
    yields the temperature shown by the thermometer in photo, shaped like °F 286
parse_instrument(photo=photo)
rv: °F 48
